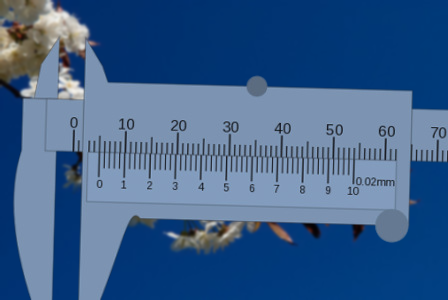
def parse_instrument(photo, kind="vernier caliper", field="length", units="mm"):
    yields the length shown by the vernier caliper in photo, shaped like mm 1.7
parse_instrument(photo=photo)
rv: mm 5.0
